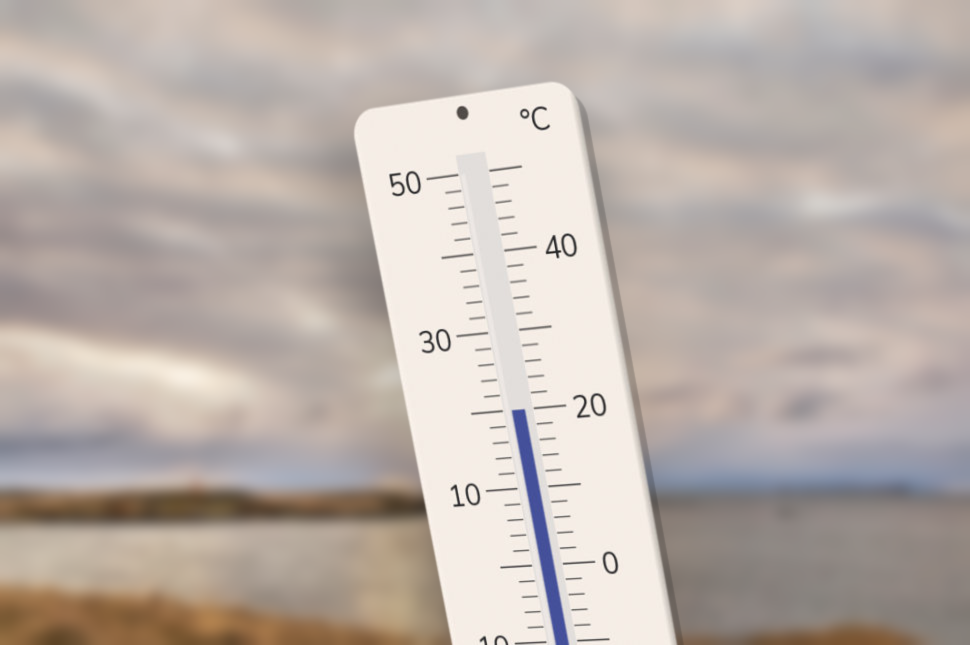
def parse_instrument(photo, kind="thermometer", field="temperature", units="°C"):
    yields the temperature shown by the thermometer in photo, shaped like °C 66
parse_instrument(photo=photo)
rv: °C 20
